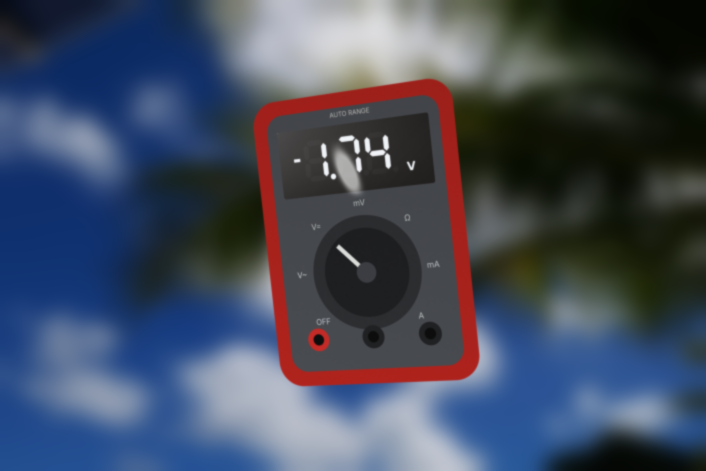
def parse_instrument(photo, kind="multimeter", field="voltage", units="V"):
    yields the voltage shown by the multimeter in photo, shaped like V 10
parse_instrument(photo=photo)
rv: V -1.74
